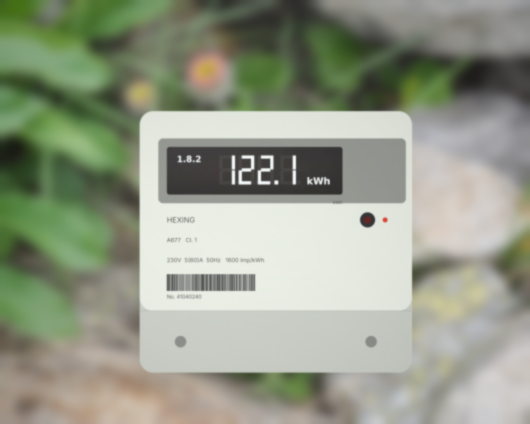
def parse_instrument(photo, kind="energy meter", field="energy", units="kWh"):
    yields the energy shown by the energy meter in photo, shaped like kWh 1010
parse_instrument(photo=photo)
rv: kWh 122.1
